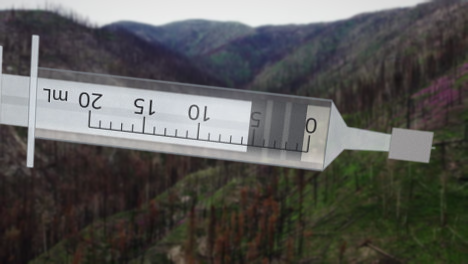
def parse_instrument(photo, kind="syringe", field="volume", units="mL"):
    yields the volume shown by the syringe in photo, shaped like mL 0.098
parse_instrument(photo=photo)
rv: mL 0.5
